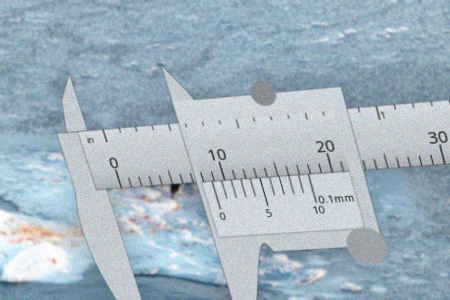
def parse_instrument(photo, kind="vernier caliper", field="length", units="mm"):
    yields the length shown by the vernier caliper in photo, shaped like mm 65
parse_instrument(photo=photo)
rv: mm 8.8
